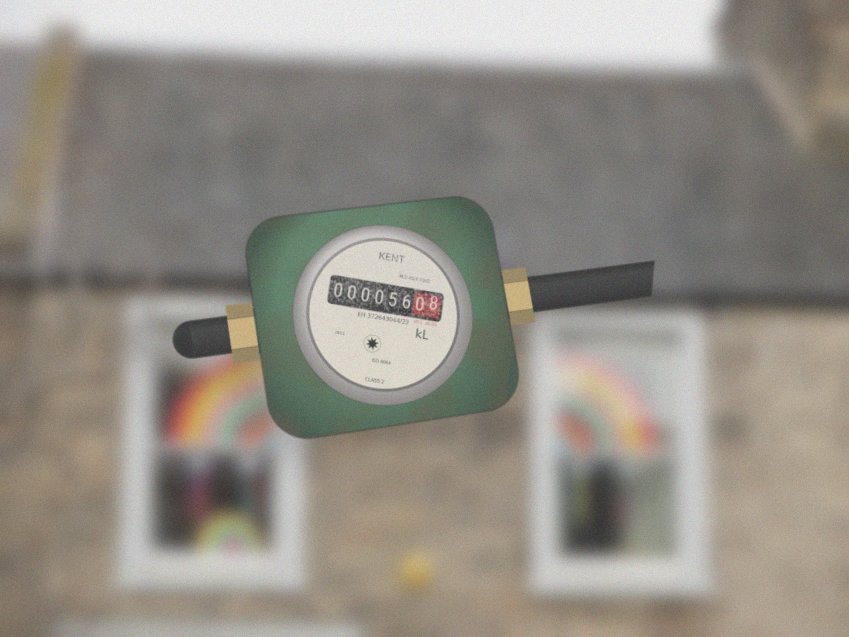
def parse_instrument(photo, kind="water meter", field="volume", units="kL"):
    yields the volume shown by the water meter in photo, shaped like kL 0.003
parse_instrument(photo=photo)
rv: kL 56.08
